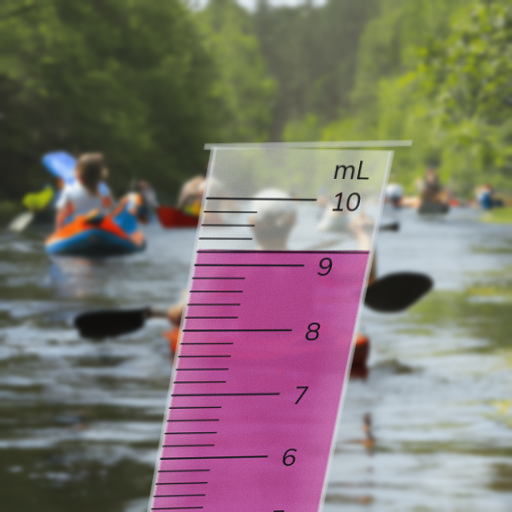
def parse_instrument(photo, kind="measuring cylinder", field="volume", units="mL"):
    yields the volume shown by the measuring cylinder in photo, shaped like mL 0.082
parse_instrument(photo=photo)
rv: mL 9.2
